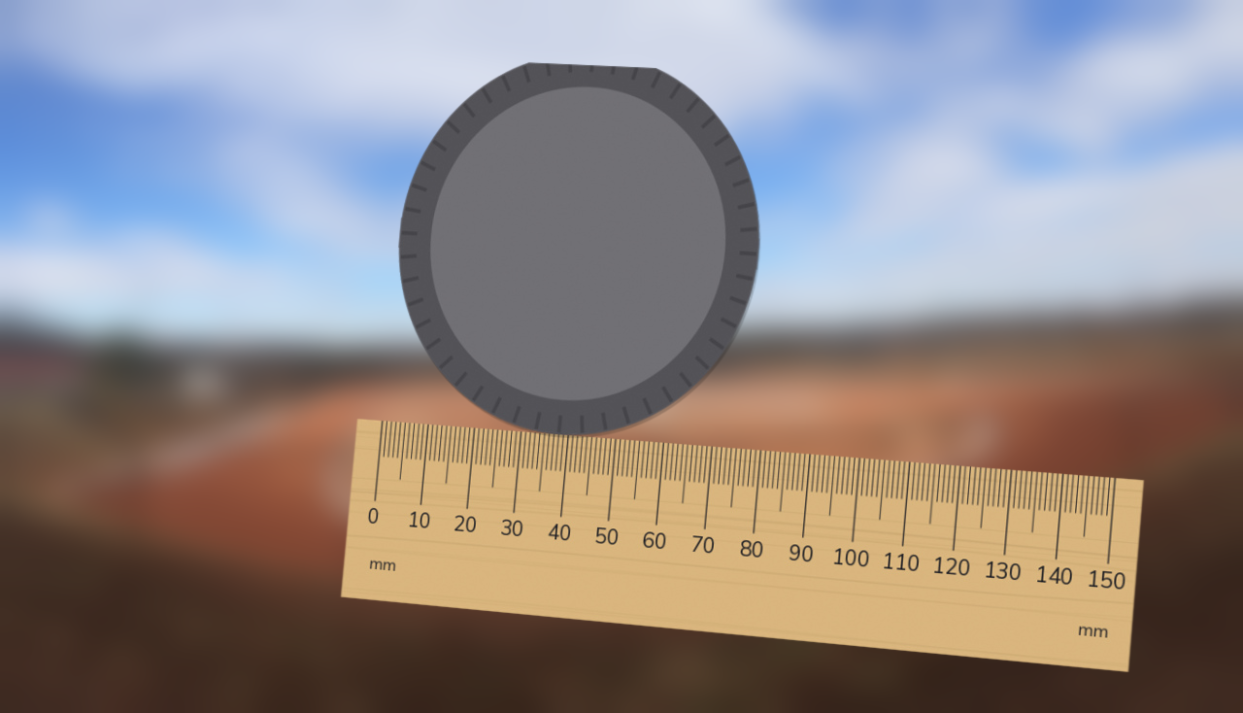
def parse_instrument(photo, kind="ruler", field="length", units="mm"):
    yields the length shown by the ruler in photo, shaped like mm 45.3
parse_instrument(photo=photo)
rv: mm 76
